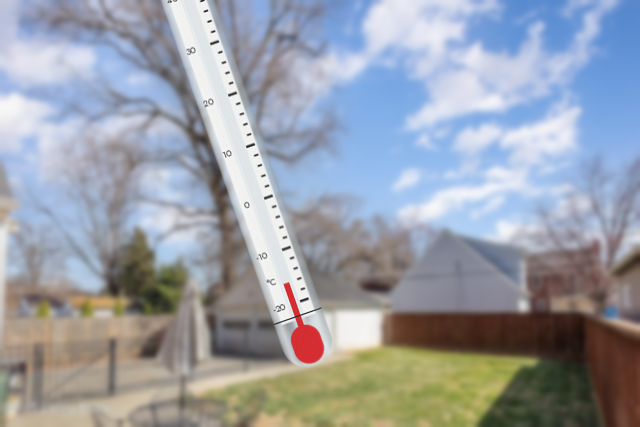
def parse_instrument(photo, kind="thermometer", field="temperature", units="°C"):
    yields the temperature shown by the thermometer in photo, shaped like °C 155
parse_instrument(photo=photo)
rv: °C -16
